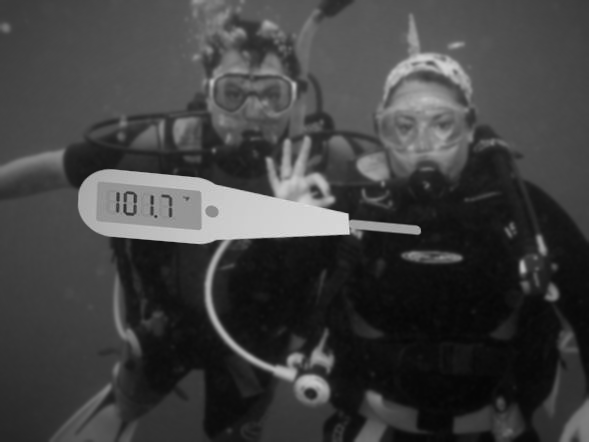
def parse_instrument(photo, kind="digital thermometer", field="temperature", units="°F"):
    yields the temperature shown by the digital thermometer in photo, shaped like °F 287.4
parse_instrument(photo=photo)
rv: °F 101.7
